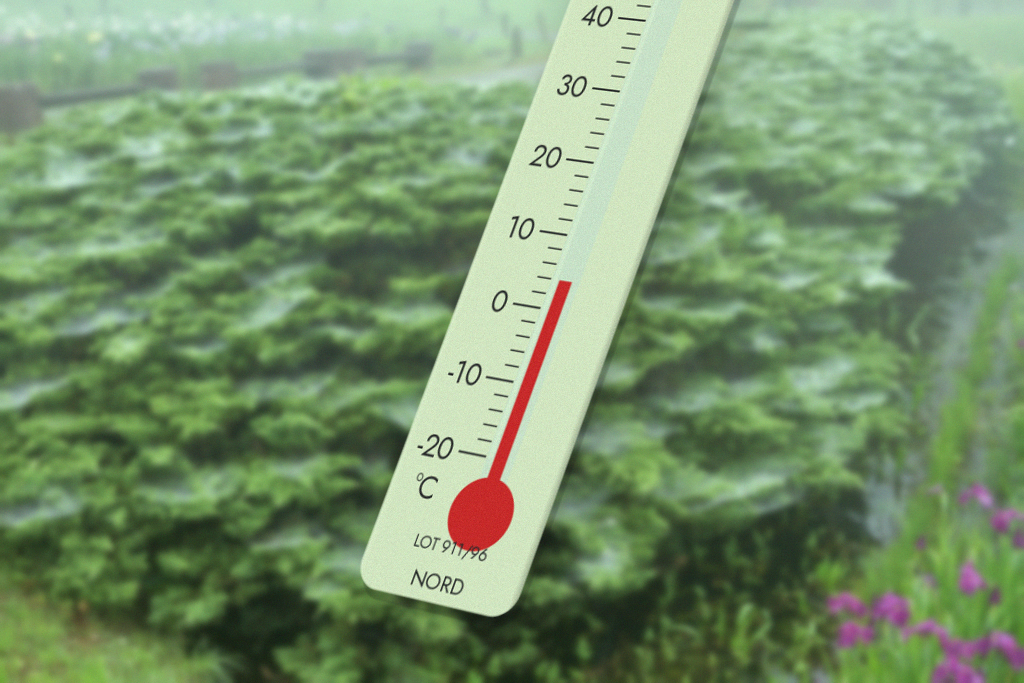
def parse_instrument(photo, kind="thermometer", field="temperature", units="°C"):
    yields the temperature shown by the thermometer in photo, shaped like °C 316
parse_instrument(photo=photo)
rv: °C 4
